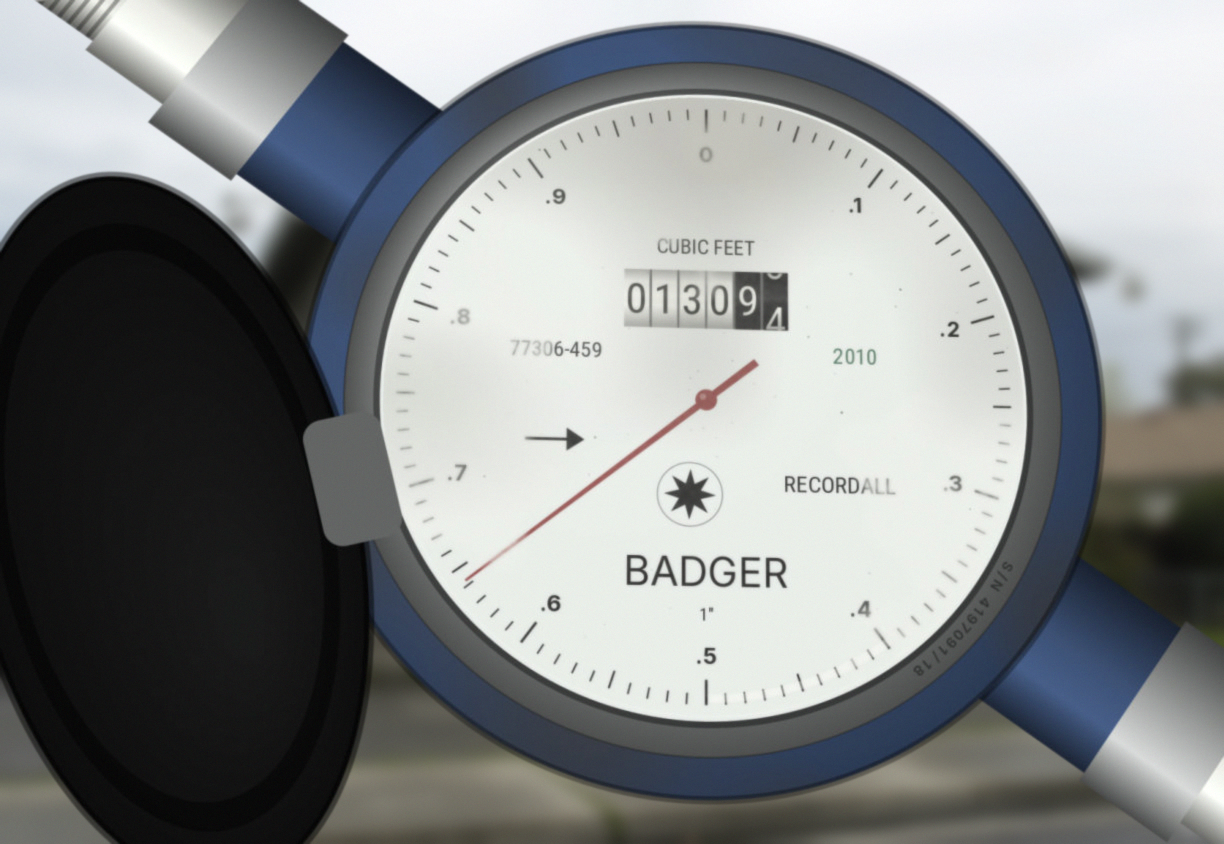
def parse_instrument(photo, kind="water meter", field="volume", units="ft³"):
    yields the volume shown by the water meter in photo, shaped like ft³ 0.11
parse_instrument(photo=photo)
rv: ft³ 13093.64
